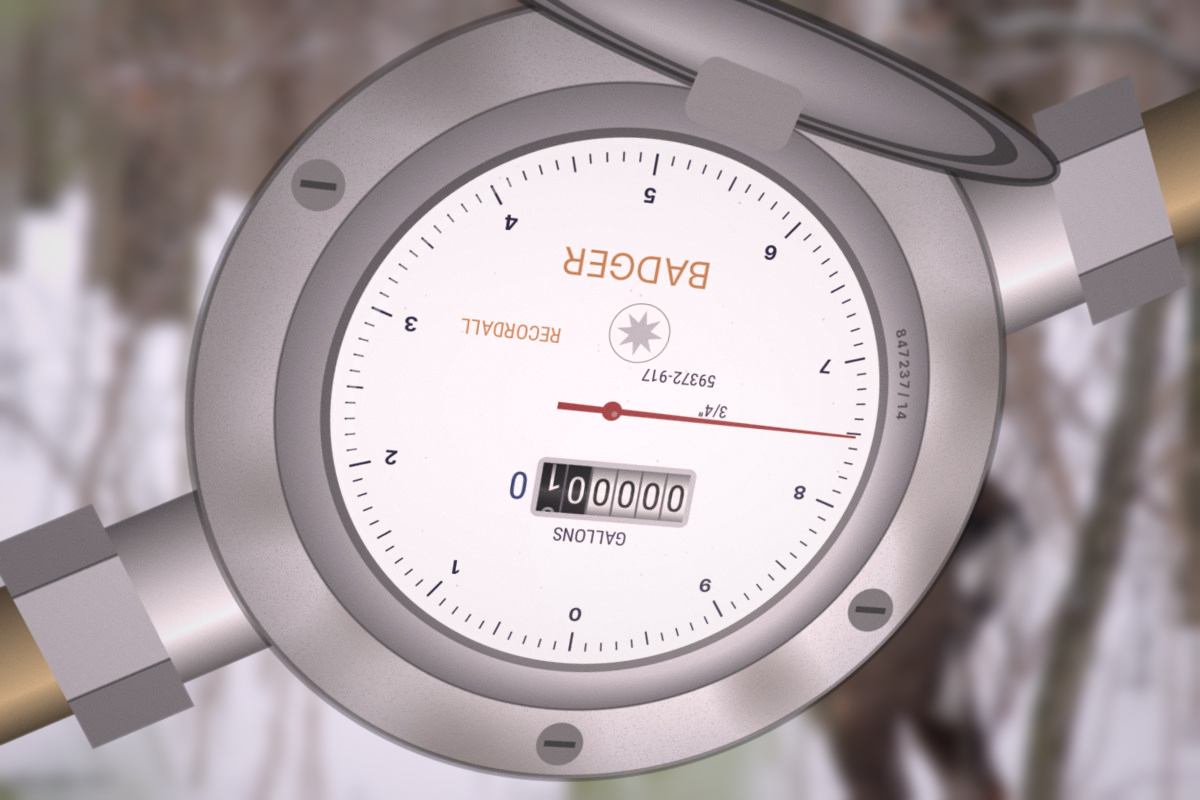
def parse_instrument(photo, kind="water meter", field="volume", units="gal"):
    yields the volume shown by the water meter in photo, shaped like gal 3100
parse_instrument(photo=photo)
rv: gal 7.5
